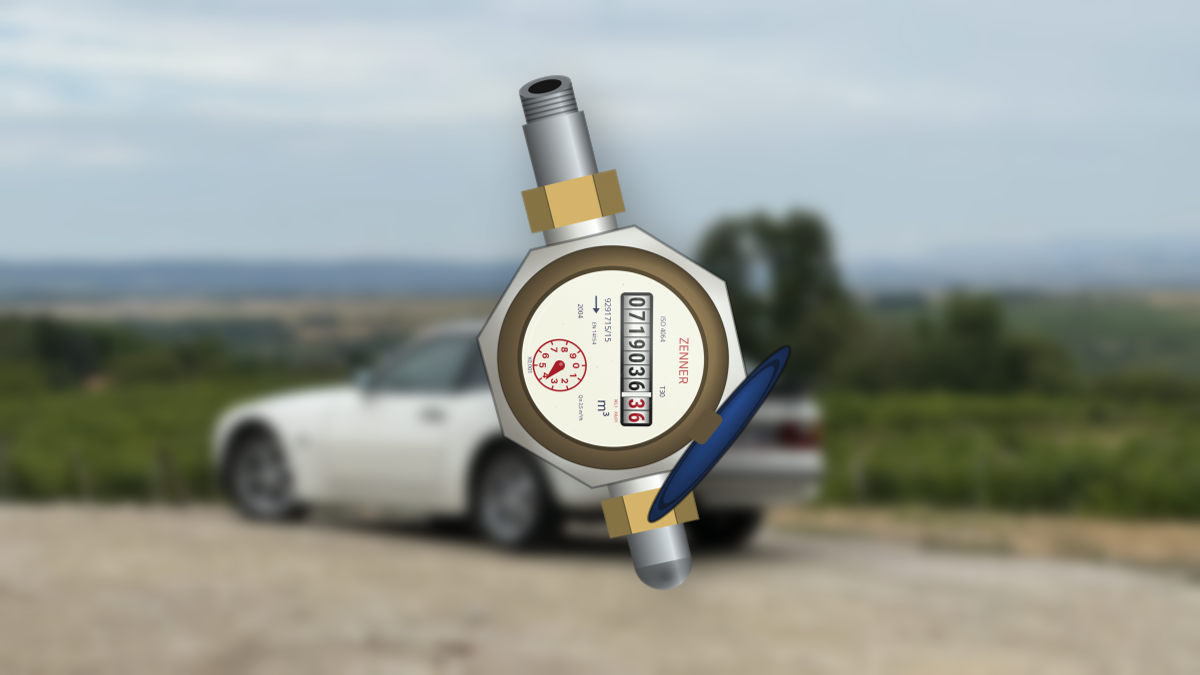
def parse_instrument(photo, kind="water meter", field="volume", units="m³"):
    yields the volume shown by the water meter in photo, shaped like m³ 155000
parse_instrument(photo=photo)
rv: m³ 719036.363
